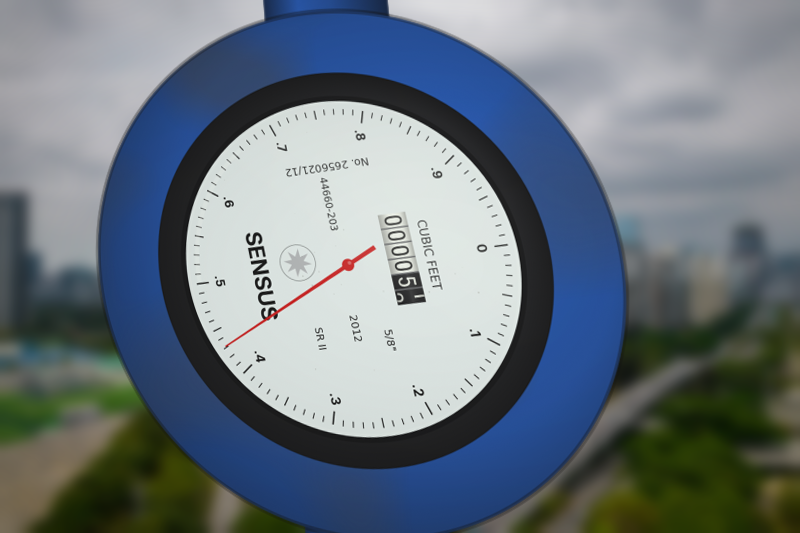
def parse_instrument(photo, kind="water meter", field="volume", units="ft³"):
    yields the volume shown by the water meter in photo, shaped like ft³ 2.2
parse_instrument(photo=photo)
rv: ft³ 51.43
